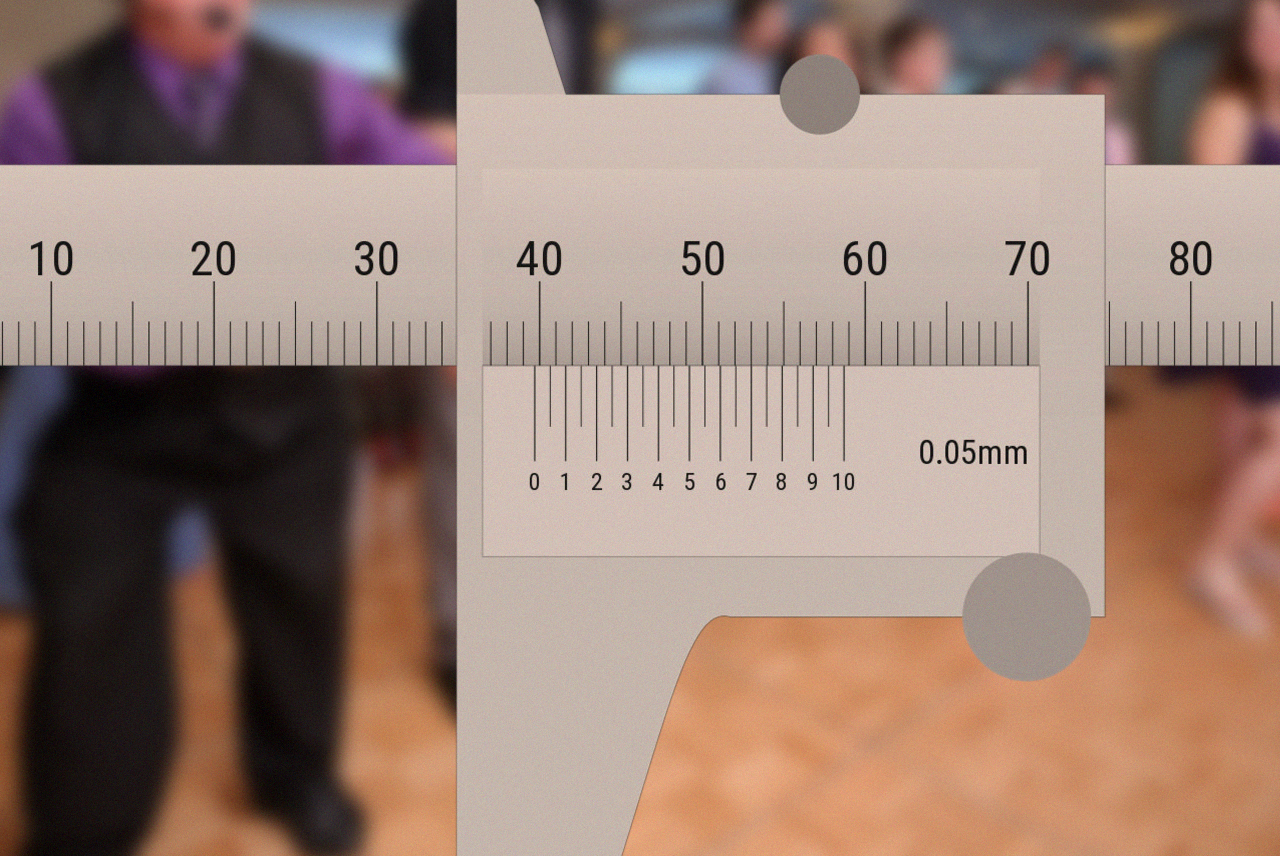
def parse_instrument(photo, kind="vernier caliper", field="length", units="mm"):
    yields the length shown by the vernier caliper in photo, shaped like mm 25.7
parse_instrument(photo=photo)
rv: mm 39.7
